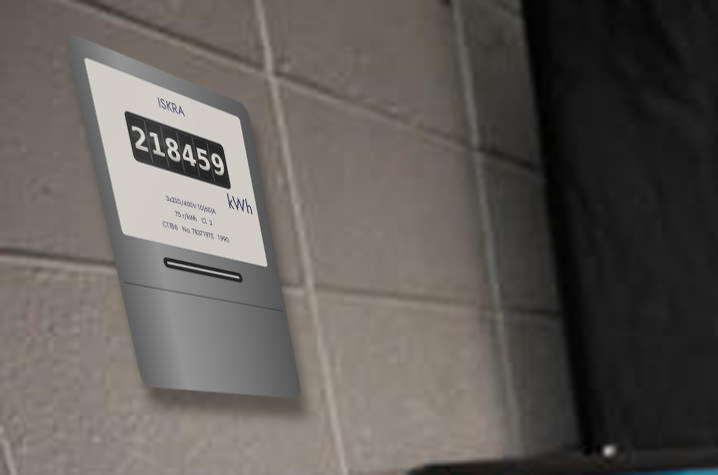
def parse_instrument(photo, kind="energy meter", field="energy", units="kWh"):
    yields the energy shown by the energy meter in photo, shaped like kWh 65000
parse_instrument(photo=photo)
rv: kWh 218459
